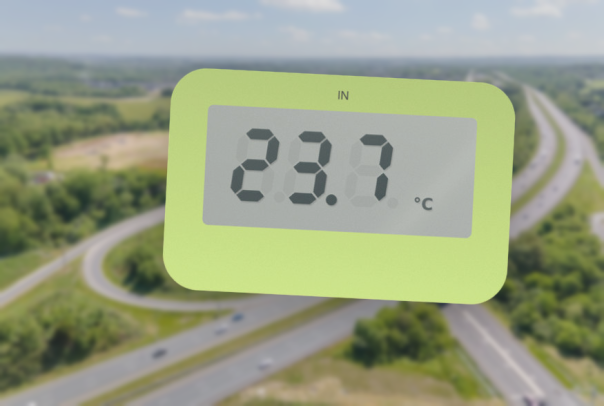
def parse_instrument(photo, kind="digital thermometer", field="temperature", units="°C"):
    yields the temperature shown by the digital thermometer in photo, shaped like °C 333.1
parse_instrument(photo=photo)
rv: °C 23.7
